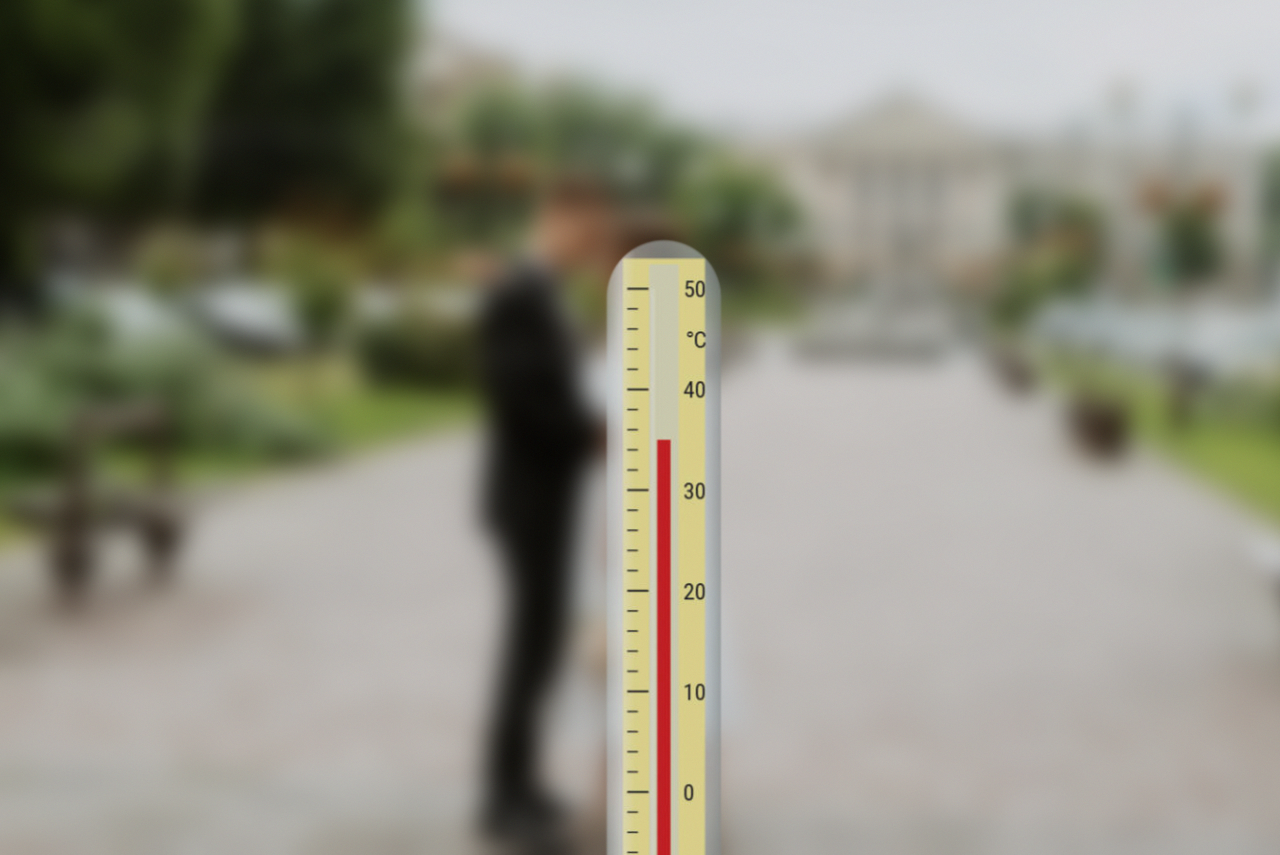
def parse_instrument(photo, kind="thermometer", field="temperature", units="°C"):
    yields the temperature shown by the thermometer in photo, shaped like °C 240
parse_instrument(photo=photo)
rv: °C 35
